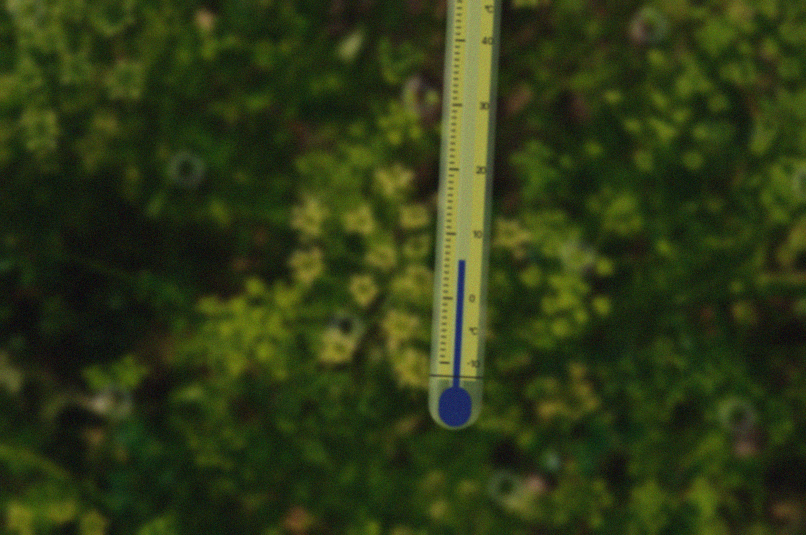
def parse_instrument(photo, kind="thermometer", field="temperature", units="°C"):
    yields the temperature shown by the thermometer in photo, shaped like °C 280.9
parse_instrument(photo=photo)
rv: °C 6
